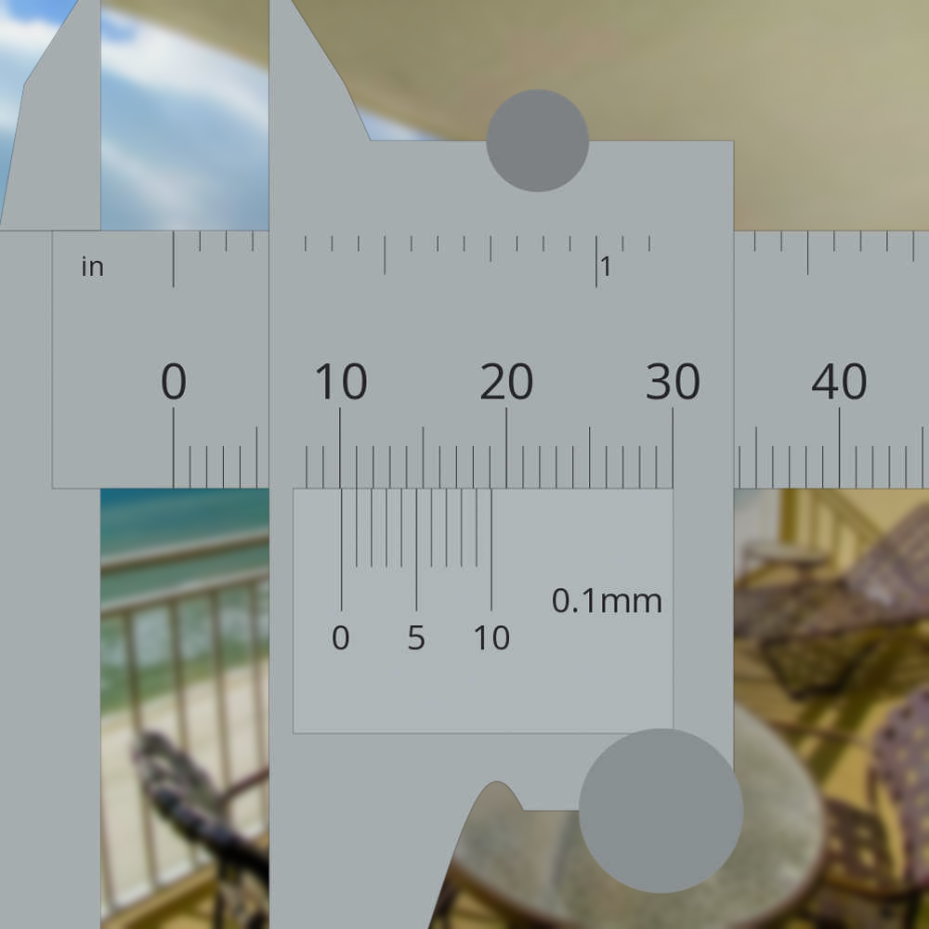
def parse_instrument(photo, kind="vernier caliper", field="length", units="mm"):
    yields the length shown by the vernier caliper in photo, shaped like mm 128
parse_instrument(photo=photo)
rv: mm 10.1
